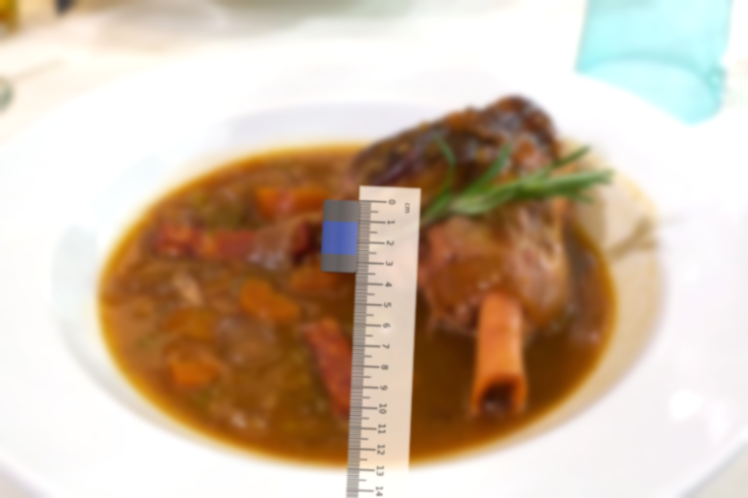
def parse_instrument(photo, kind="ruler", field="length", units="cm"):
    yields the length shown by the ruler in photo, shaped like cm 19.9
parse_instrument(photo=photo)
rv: cm 3.5
